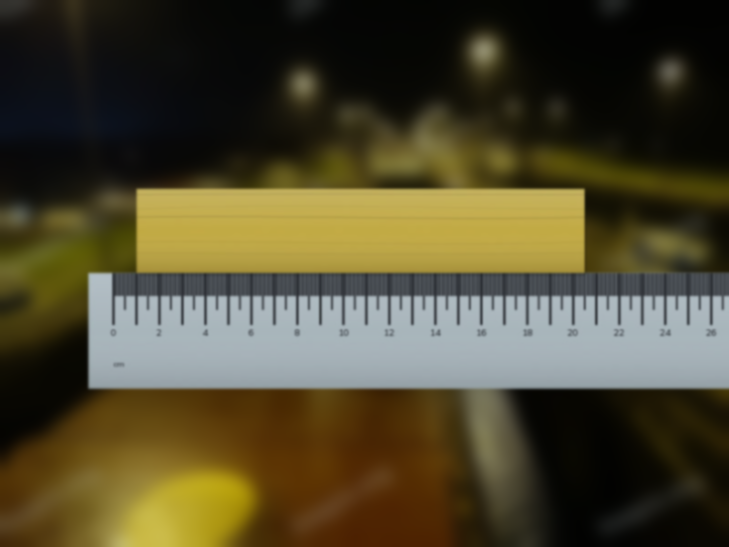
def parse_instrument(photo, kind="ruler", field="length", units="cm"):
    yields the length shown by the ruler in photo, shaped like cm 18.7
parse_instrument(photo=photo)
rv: cm 19.5
